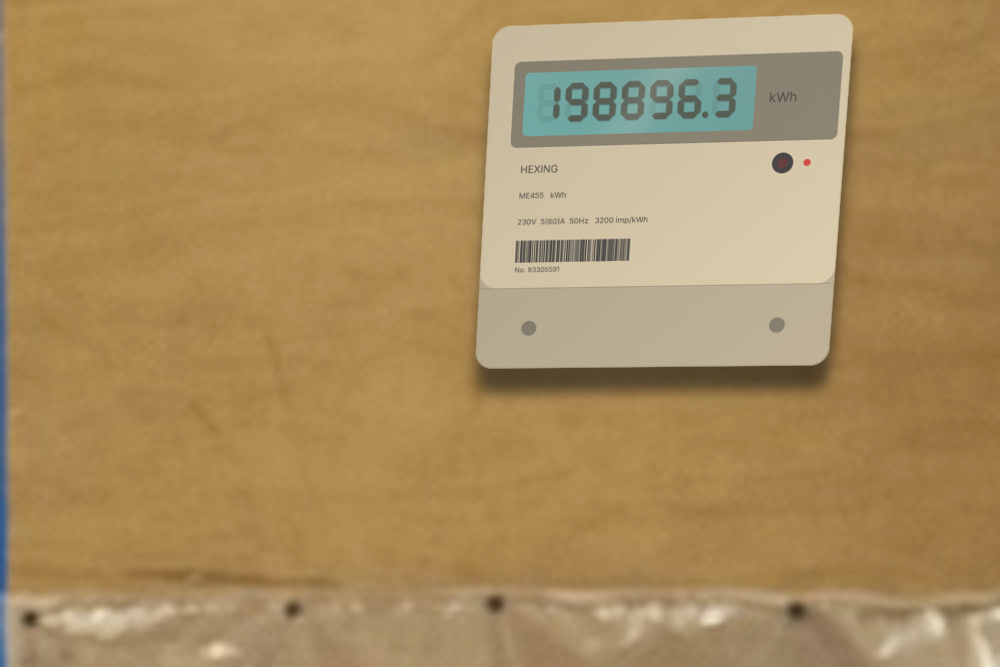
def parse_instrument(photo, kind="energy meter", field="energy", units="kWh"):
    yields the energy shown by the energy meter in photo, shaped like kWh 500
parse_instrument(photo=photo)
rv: kWh 198896.3
